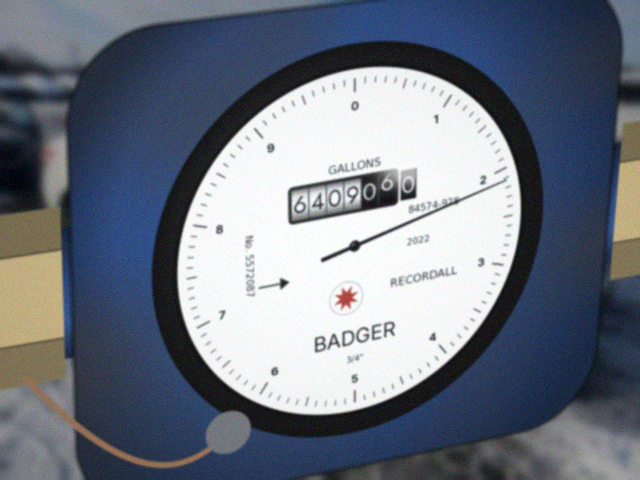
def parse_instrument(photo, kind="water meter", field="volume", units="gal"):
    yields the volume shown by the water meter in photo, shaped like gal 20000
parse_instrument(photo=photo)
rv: gal 6409062.1
